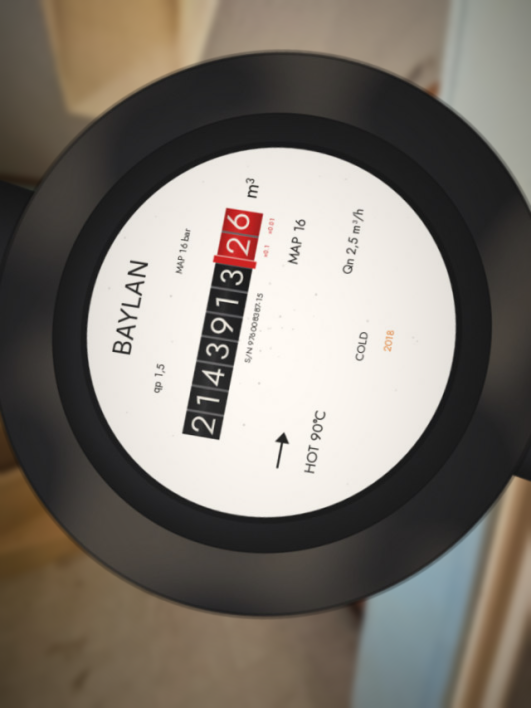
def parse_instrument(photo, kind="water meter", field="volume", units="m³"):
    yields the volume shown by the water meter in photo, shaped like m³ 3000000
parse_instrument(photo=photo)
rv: m³ 2143913.26
